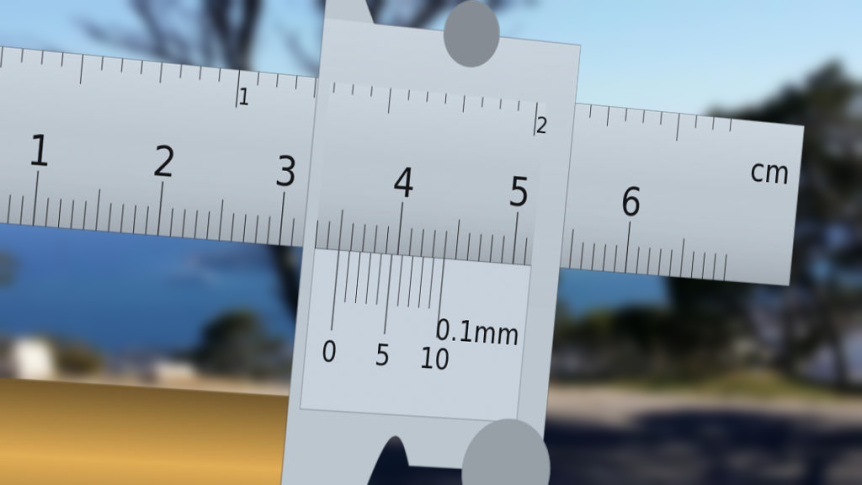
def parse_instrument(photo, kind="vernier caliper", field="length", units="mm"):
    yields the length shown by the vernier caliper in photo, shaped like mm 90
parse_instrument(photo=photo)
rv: mm 35.0
